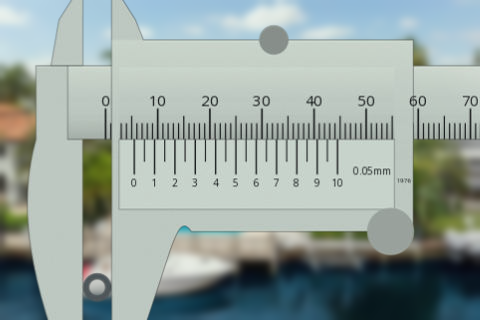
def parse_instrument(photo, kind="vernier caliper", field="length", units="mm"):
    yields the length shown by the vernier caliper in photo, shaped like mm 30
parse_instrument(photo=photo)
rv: mm 5.5
